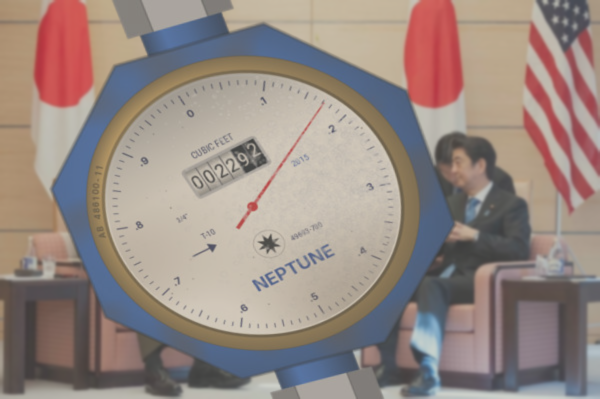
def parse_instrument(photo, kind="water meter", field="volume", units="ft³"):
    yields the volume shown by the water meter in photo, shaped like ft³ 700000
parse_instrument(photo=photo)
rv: ft³ 2292.17
